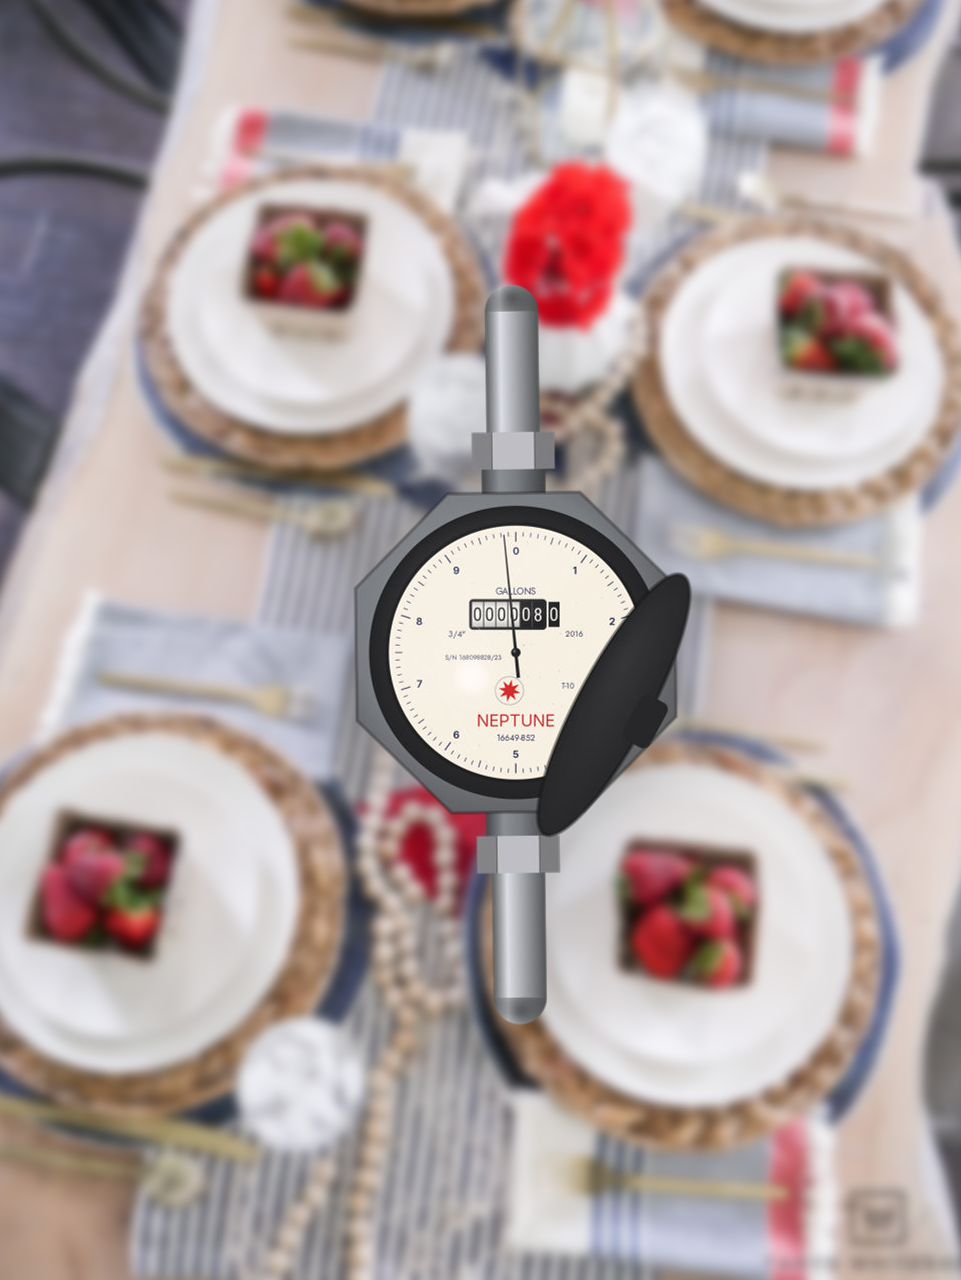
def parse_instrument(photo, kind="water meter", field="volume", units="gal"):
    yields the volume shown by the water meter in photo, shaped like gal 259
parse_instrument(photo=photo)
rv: gal 79.8
